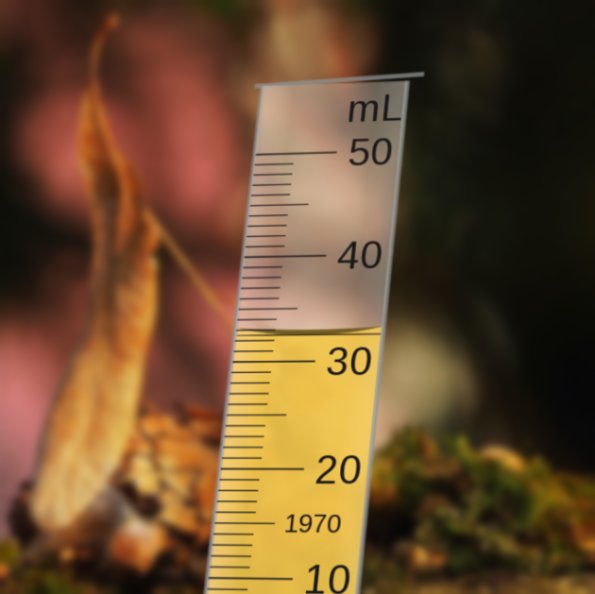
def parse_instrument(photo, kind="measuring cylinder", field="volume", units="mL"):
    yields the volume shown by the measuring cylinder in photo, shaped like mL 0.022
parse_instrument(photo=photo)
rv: mL 32.5
